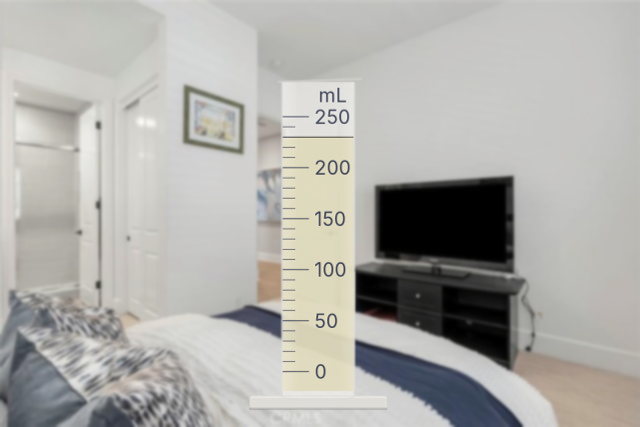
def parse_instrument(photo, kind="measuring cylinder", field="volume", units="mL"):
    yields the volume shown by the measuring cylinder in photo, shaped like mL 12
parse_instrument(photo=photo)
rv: mL 230
